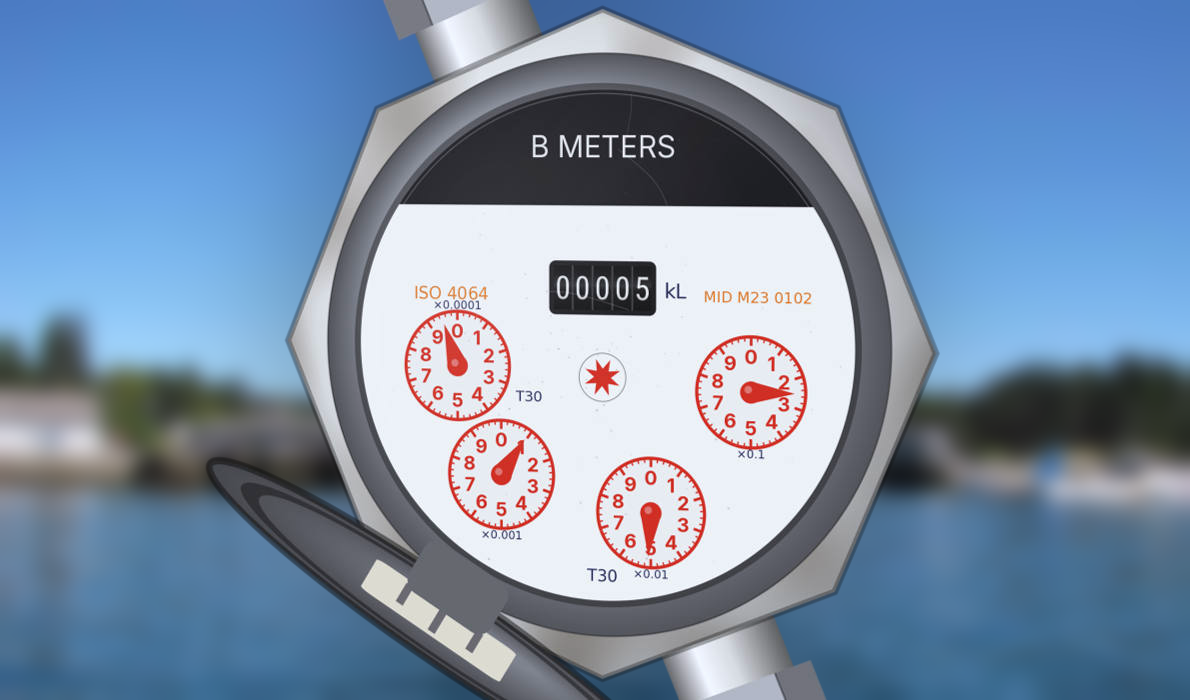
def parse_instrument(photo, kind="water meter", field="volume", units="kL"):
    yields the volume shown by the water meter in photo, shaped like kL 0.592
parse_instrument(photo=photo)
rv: kL 5.2509
